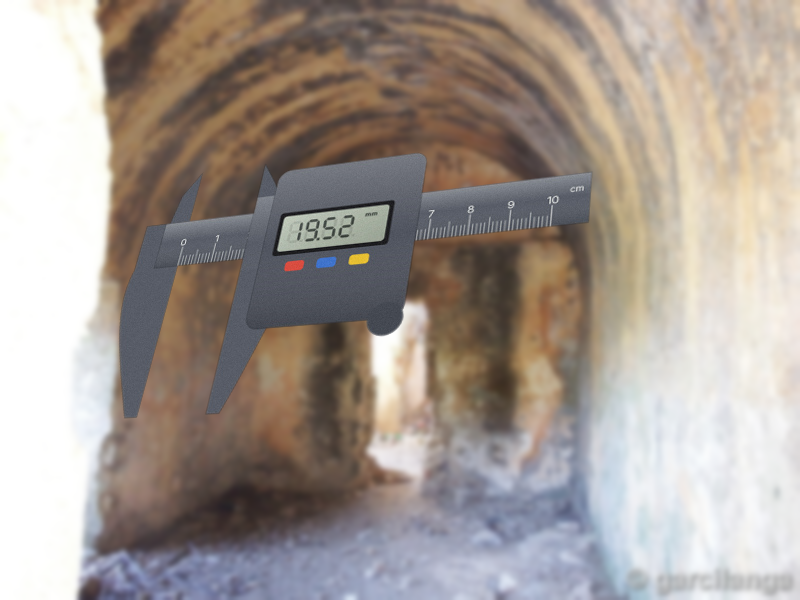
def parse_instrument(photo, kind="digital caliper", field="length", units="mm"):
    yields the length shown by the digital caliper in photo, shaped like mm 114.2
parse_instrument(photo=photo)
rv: mm 19.52
